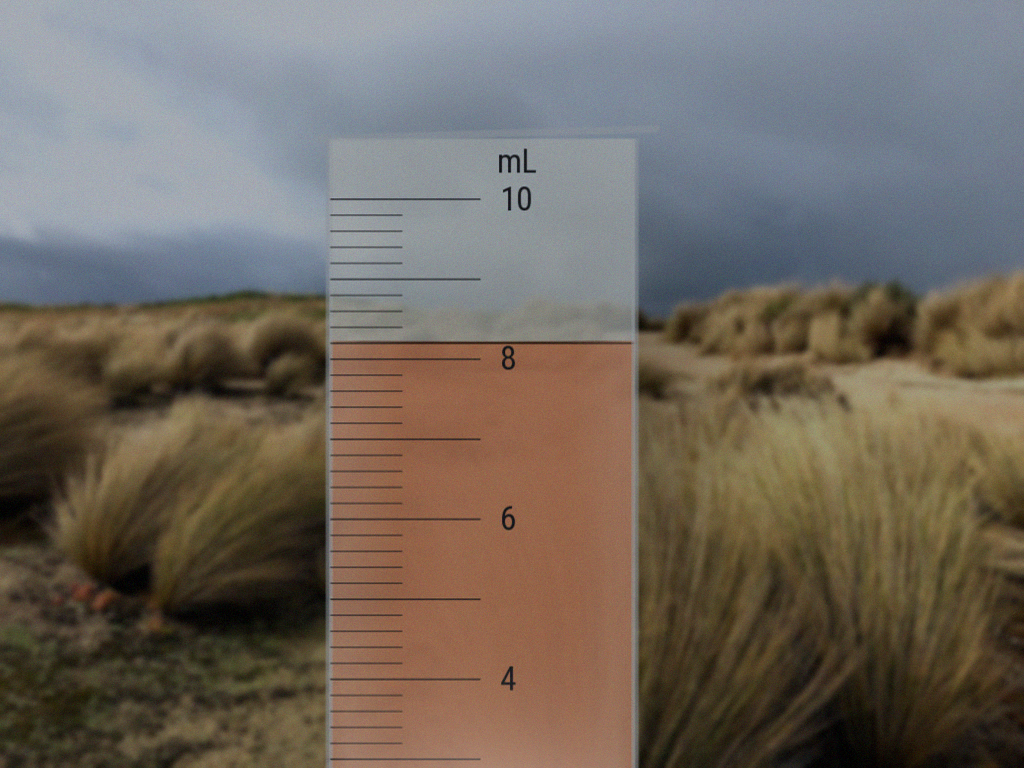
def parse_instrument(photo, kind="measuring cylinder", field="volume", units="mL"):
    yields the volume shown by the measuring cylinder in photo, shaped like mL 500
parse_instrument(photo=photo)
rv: mL 8.2
